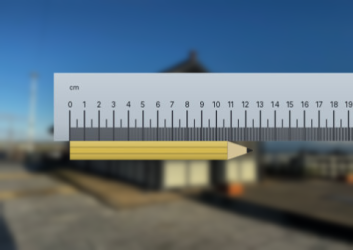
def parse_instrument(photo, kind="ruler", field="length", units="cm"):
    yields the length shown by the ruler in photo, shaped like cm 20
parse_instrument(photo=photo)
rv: cm 12.5
